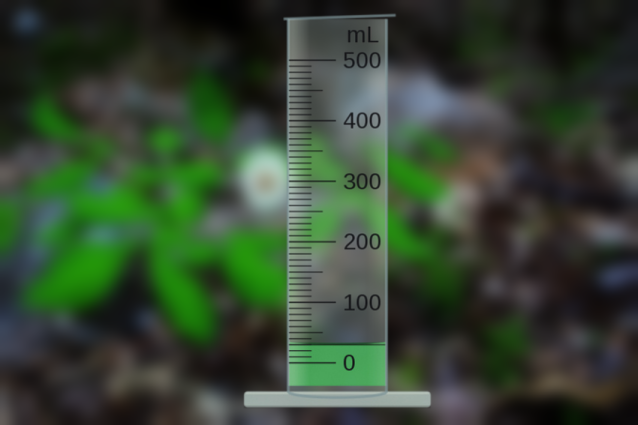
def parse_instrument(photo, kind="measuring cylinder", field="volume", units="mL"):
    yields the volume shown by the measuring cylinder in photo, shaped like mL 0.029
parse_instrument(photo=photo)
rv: mL 30
